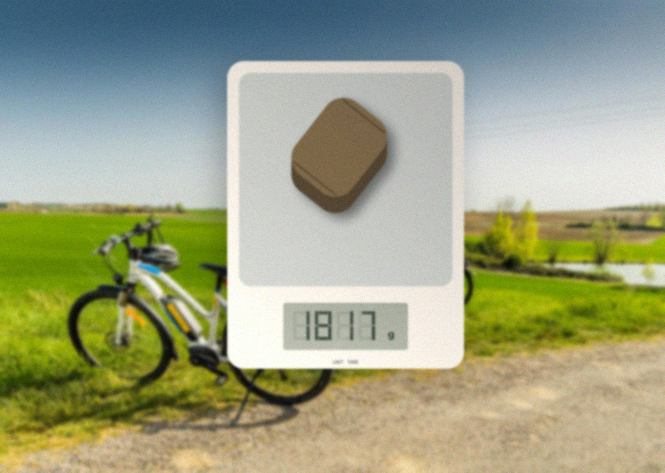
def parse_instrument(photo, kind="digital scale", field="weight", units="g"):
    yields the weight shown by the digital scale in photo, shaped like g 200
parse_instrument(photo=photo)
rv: g 1817
